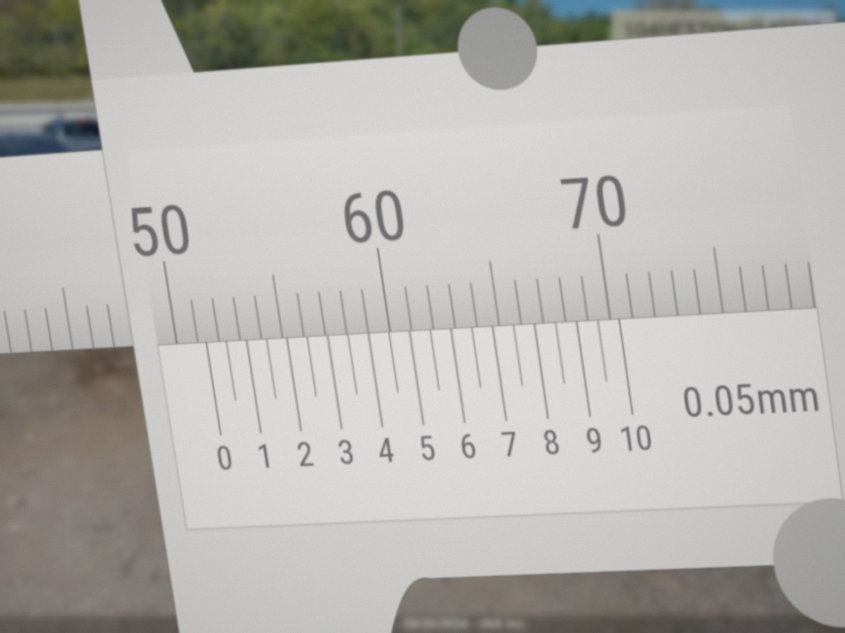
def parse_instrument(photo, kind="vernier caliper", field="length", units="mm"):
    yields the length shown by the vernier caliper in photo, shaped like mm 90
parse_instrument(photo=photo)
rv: mm 51.4
